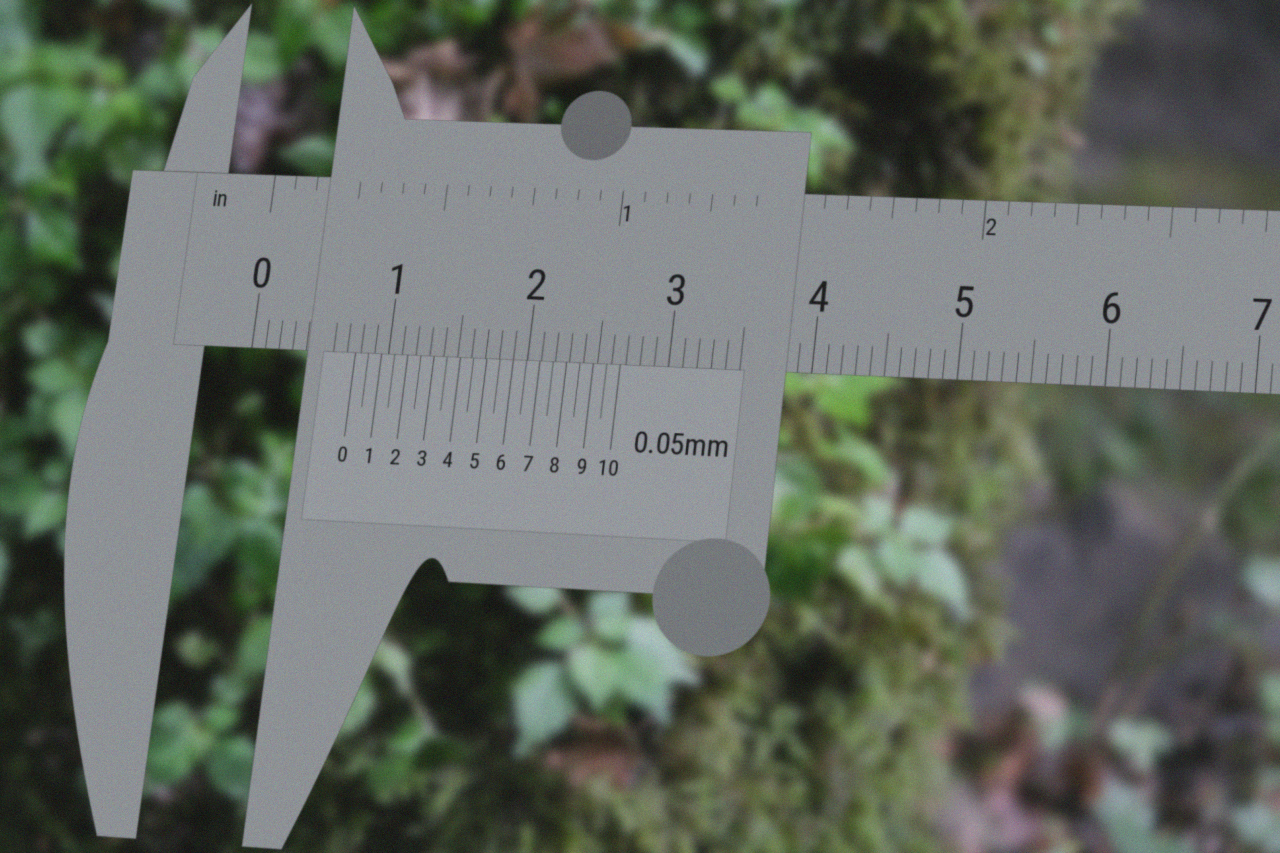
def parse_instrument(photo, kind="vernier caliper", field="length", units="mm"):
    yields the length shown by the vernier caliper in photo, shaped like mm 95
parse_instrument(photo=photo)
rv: mm 7.6
